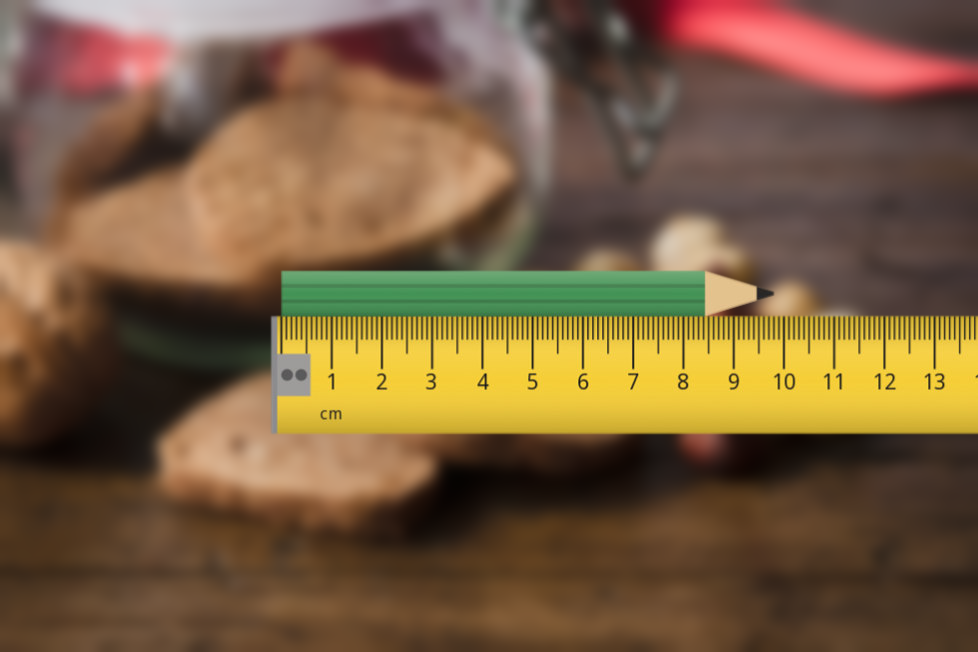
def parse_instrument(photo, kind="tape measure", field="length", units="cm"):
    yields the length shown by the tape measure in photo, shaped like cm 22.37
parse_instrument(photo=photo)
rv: cm 9.8
